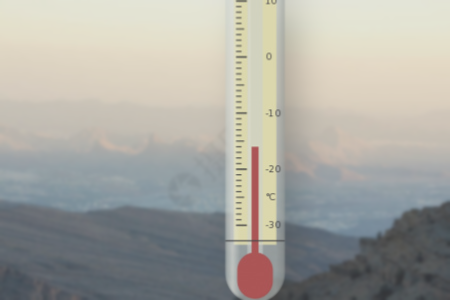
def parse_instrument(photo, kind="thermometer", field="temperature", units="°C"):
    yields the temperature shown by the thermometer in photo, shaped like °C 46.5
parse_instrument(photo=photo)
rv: °C -16
